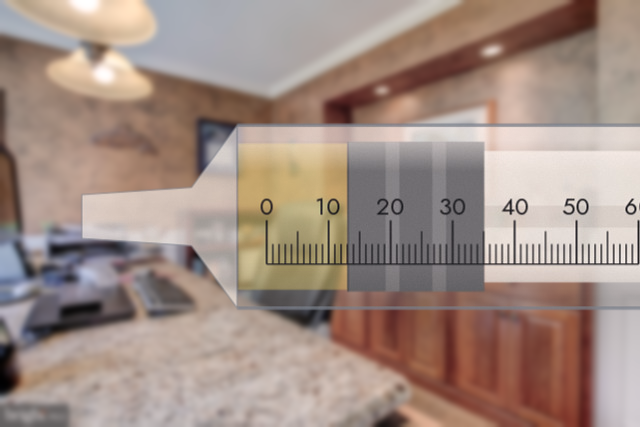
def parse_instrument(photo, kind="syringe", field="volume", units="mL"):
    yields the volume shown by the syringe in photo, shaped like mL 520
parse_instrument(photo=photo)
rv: mL 13
